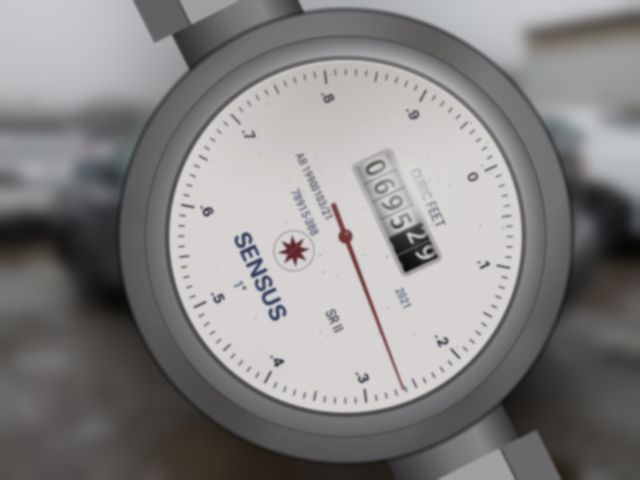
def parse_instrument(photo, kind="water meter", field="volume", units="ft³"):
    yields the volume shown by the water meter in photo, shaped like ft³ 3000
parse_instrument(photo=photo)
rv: ft³ 69529.26
